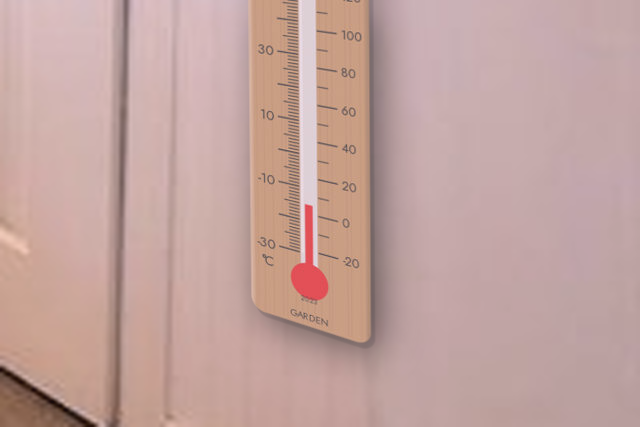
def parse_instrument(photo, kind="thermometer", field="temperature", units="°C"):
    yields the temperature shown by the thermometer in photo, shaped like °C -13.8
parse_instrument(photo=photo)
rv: °C -15
